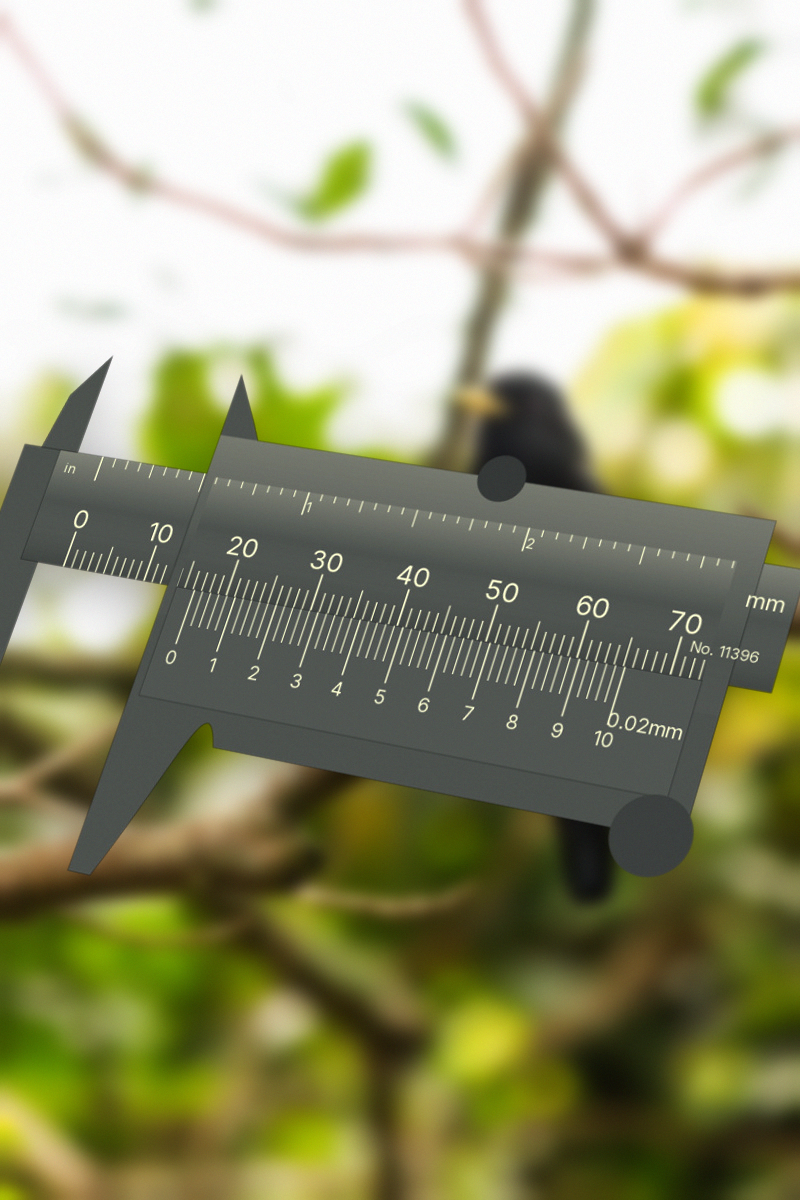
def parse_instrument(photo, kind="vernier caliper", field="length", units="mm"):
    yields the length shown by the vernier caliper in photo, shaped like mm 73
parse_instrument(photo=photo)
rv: mm 16.2
